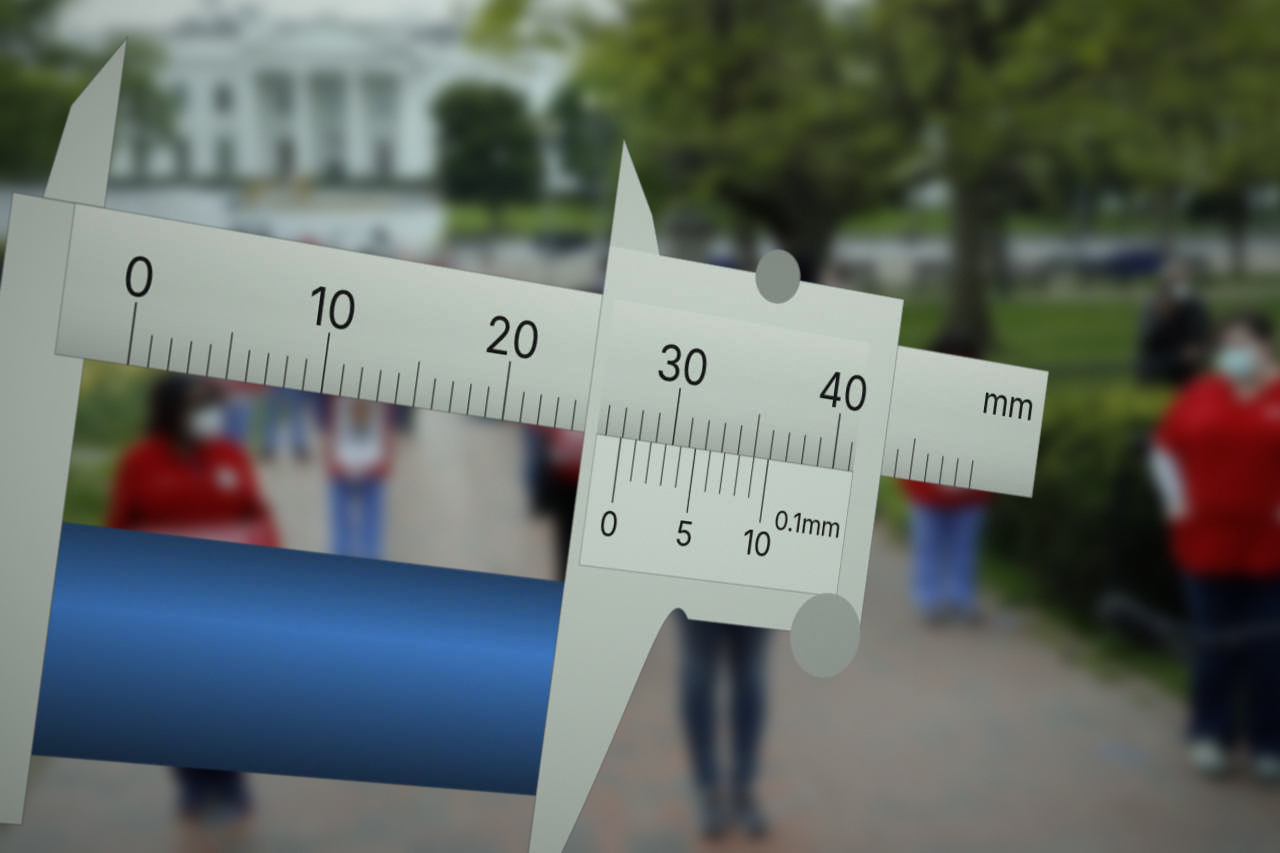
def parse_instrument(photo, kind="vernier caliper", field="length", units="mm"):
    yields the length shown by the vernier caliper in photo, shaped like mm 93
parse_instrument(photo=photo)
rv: mm 26.9
